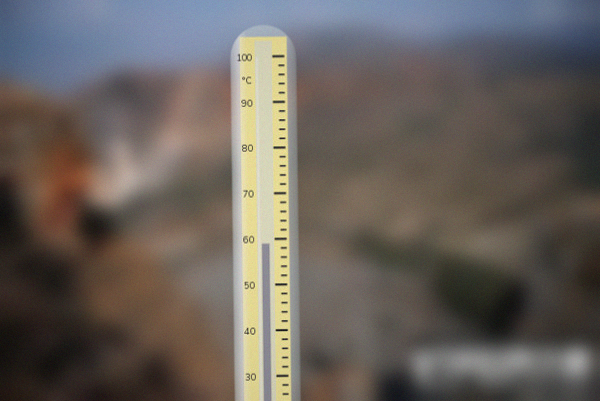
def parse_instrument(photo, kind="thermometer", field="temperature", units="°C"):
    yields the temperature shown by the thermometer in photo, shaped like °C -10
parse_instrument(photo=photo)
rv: °C 59
